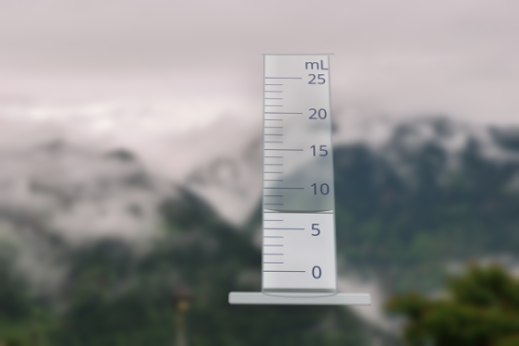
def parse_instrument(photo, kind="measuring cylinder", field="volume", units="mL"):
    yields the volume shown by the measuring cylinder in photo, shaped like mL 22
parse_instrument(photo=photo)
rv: mL 7
